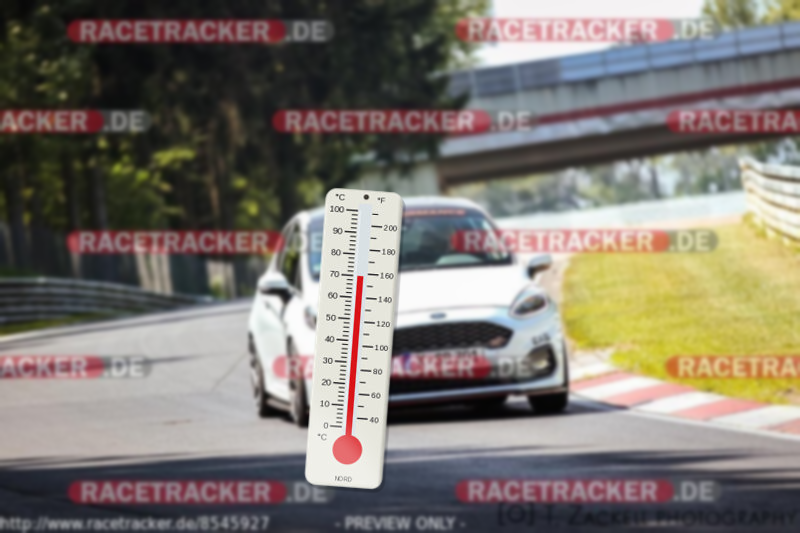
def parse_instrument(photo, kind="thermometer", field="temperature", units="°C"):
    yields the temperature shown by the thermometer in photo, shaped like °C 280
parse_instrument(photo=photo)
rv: °C 70
